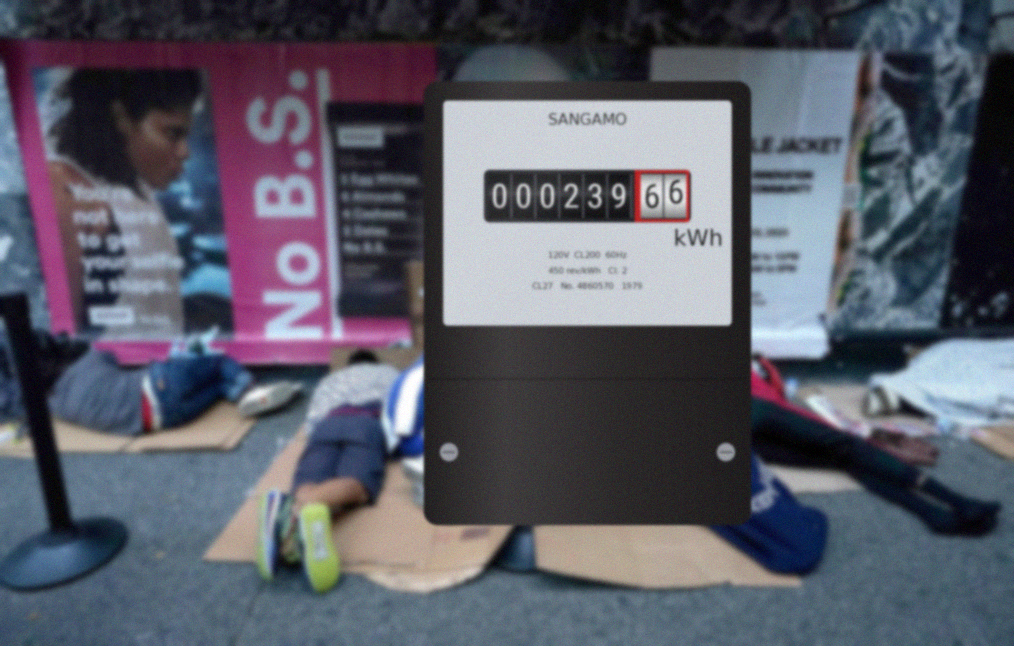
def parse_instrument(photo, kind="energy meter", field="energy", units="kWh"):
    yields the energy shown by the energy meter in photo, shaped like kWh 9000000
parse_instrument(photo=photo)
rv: kWh 239.66
